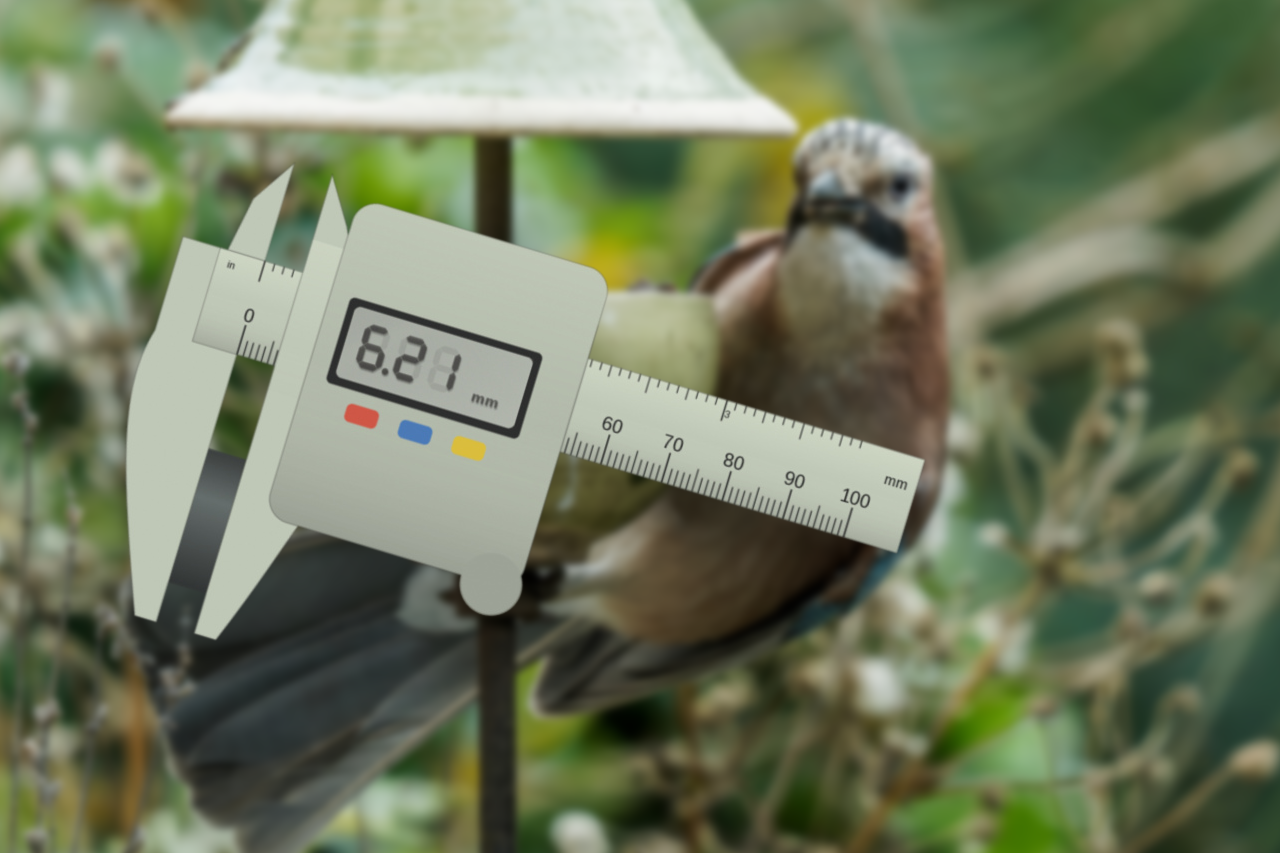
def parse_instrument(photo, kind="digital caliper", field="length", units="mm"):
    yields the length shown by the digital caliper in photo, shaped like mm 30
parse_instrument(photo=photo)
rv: mm 6.21
